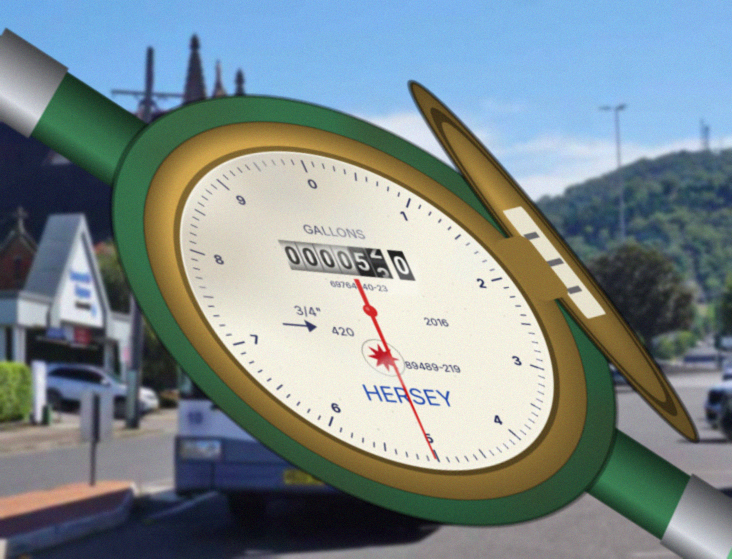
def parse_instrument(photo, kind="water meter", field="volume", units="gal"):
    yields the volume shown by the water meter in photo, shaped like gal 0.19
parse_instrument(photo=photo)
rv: gal 525.0
